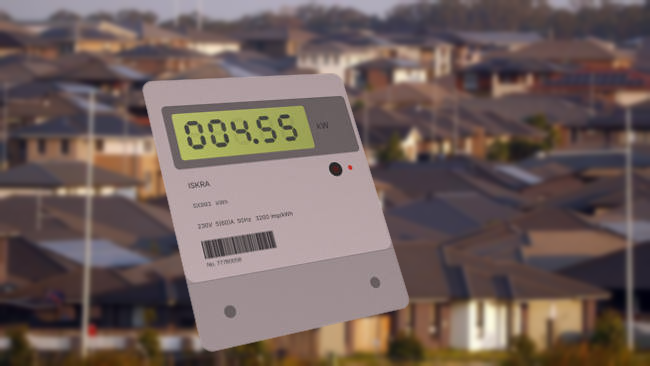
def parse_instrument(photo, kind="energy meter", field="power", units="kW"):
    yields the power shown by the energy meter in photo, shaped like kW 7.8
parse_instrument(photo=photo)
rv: kW 4.55
